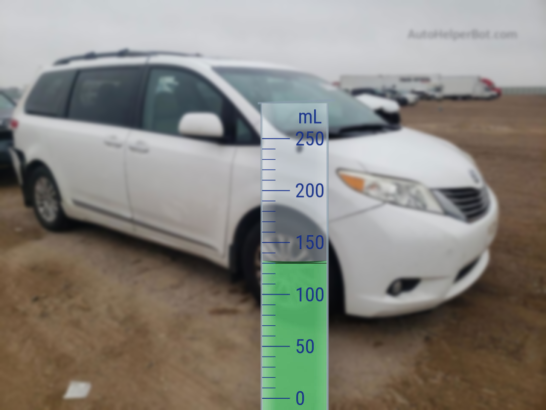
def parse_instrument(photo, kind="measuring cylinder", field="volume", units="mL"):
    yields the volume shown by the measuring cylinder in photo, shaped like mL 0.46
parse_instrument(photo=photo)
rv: mL 130
